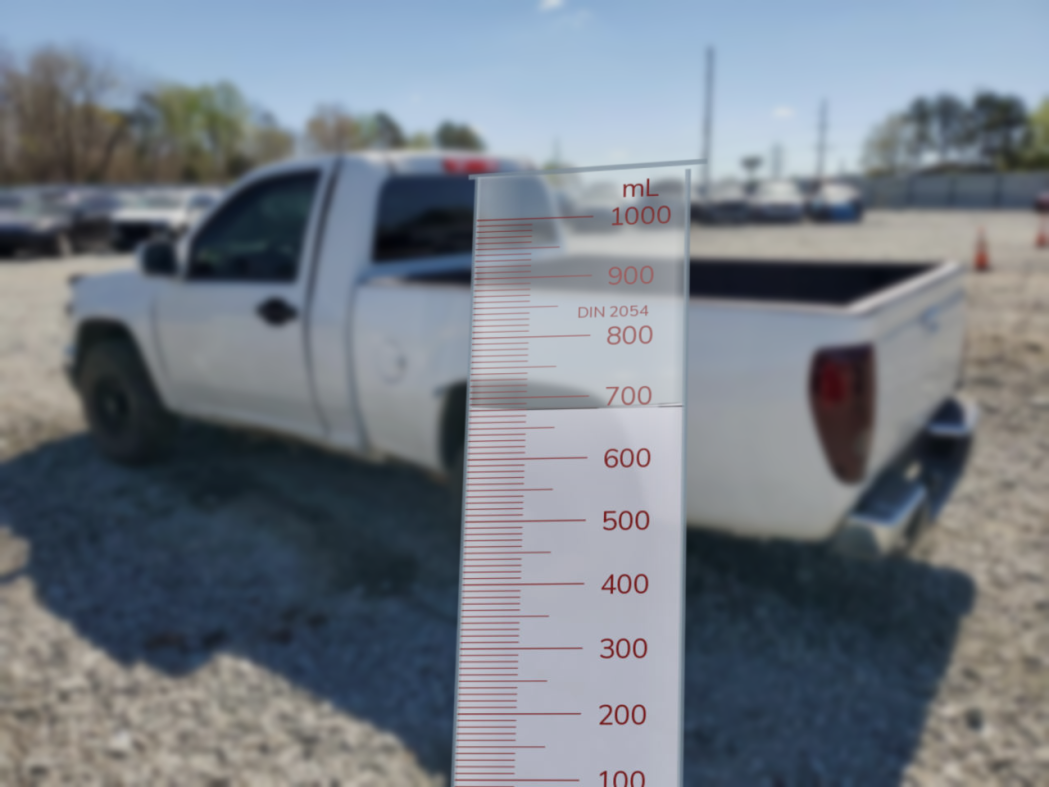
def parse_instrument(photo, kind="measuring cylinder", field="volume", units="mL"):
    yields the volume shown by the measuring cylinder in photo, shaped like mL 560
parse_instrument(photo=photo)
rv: mL 680
